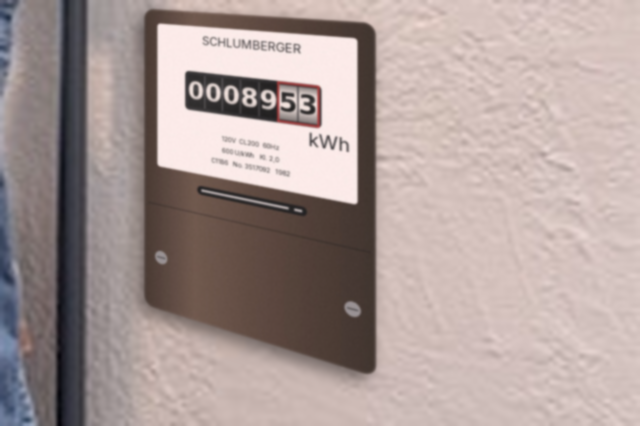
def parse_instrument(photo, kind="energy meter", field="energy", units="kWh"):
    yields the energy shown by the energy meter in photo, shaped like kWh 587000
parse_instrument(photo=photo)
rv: kWh 89.53
